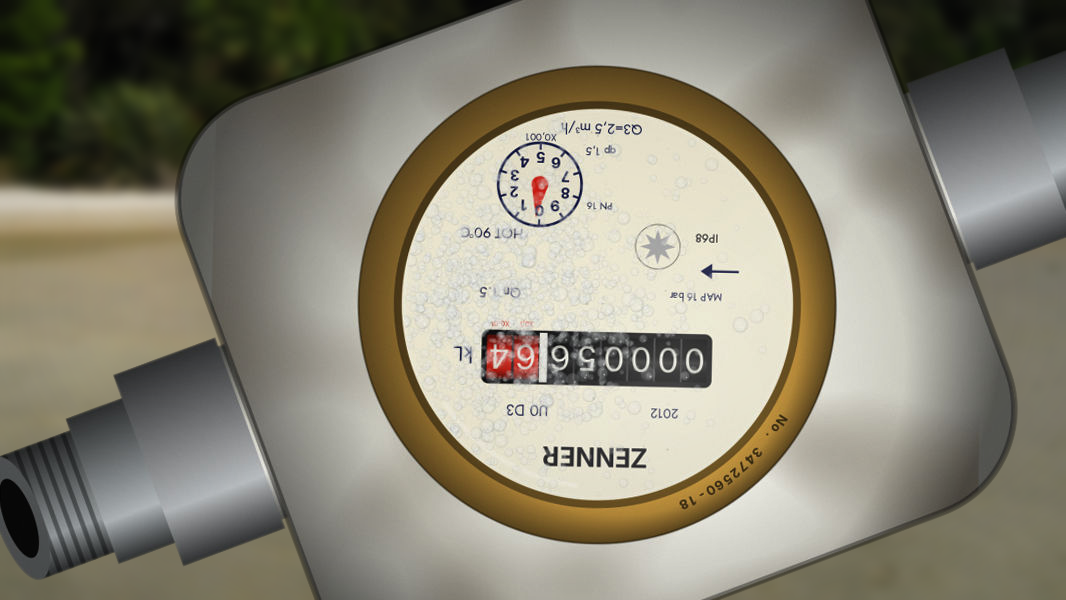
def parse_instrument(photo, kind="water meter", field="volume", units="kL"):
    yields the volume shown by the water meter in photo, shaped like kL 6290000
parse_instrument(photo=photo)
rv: kL 56.640
